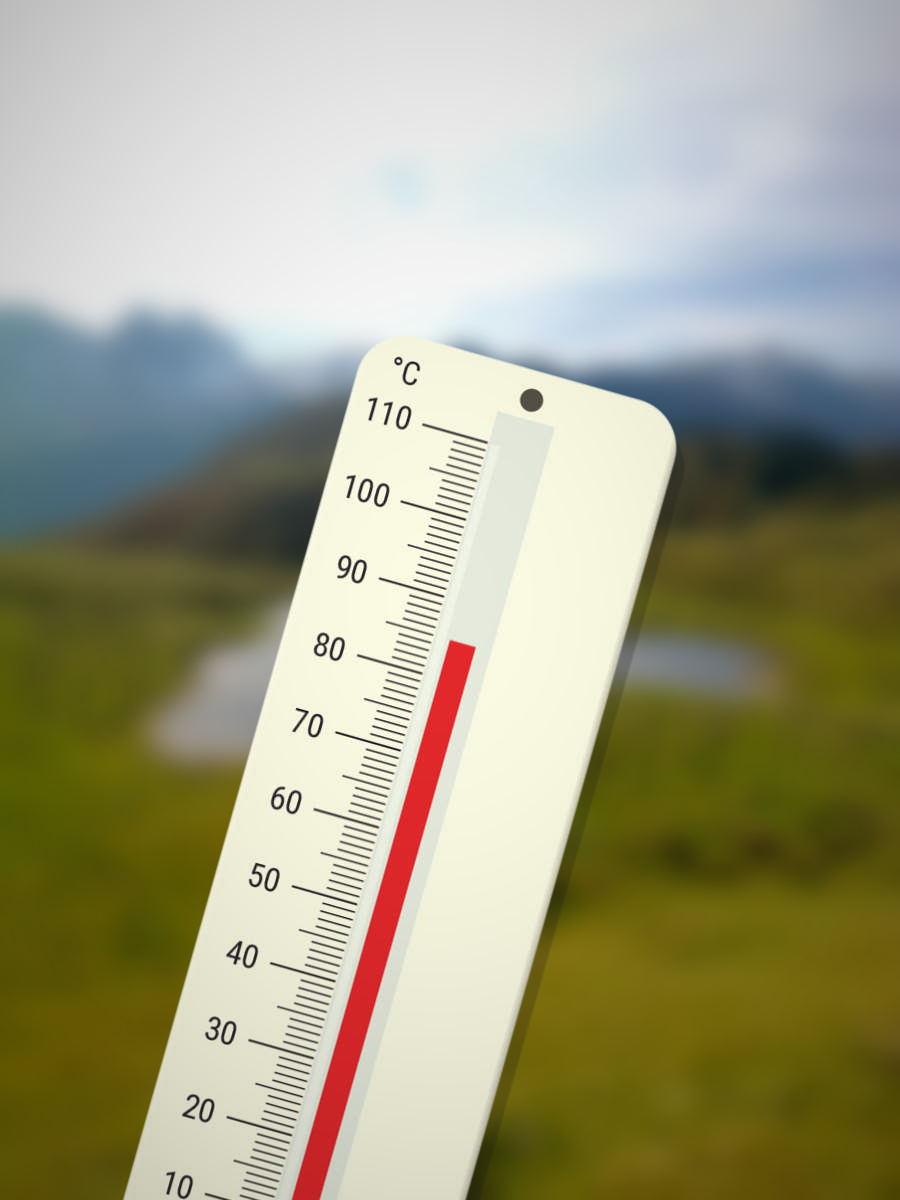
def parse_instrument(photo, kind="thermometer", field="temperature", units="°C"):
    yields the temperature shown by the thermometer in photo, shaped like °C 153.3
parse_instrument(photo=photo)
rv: °C 85
